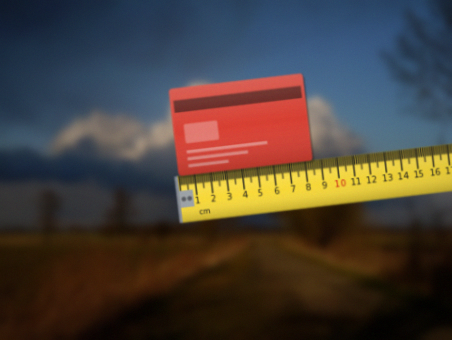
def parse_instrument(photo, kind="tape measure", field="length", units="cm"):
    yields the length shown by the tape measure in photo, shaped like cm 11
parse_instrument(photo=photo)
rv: cm 8.5
